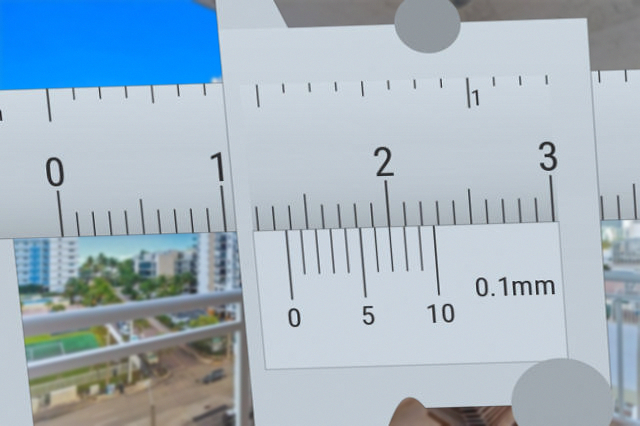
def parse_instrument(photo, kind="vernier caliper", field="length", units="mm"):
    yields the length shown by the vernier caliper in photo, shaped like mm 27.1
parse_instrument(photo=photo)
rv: mm 13.7
